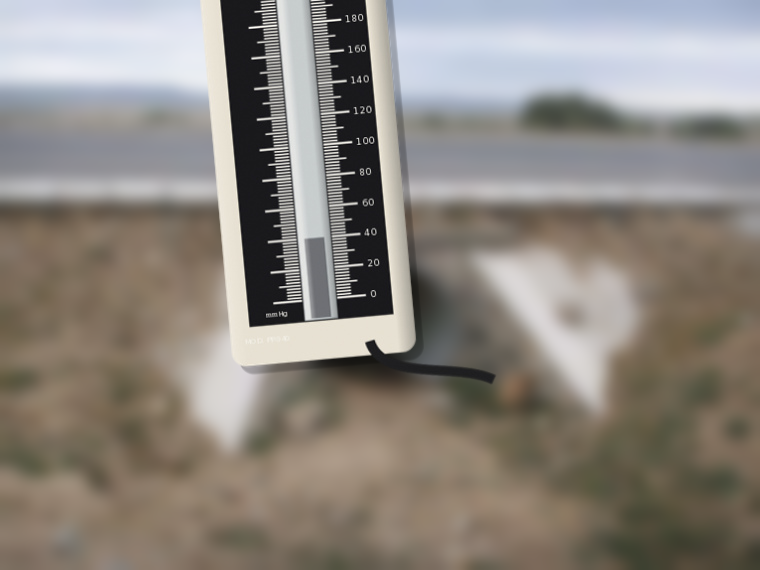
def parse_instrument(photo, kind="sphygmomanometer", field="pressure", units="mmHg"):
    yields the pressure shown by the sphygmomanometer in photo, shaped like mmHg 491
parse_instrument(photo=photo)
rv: mmHg 40
